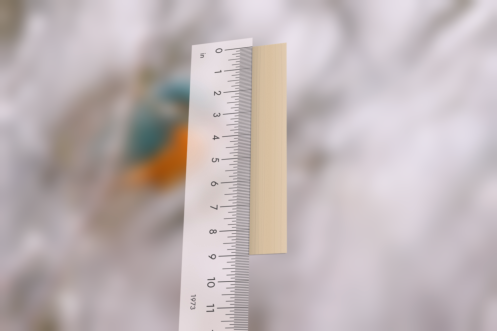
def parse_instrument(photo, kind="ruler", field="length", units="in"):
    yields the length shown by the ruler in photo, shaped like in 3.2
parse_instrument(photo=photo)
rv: in 9
